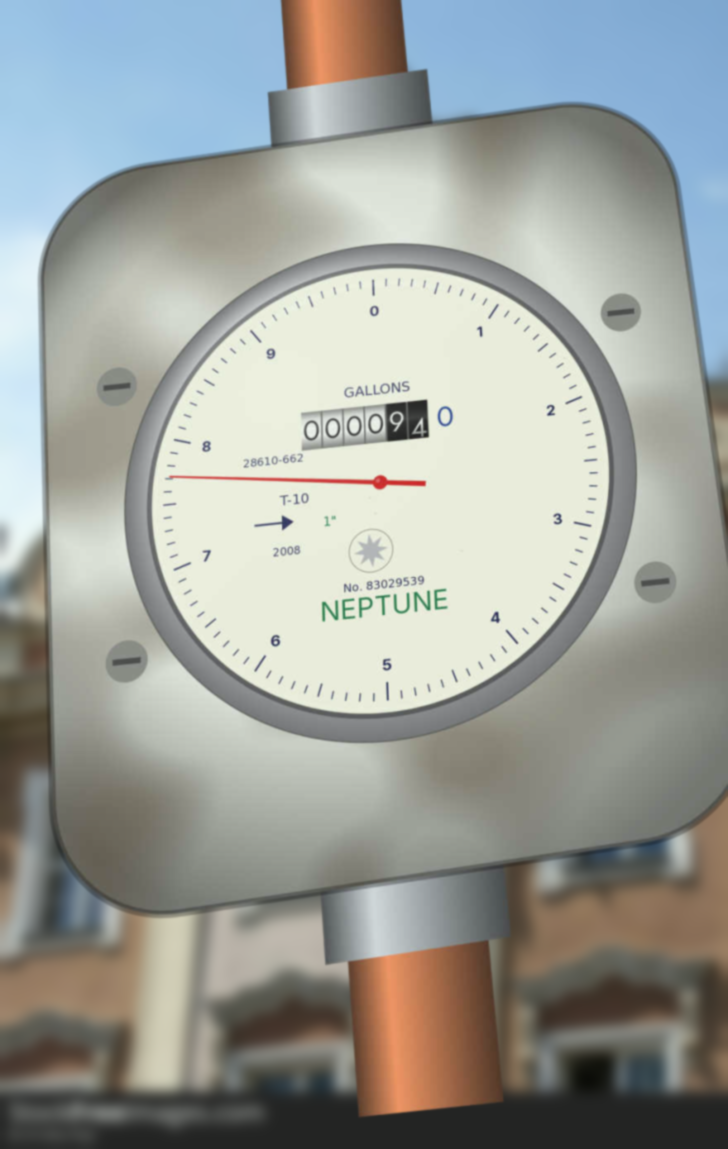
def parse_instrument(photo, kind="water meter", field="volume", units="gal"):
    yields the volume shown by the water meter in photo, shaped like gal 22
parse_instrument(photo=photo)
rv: gal 937.7
